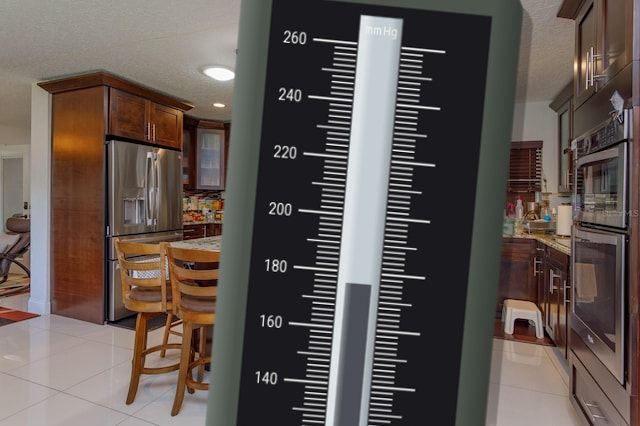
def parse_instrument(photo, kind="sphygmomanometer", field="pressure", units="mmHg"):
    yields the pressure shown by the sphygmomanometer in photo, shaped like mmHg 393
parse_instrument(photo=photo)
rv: mmHg 176
